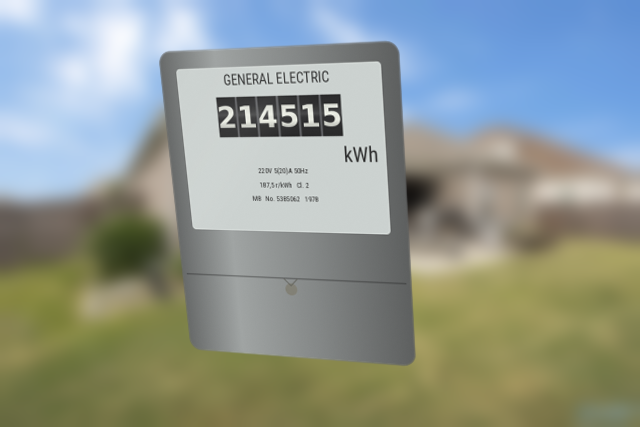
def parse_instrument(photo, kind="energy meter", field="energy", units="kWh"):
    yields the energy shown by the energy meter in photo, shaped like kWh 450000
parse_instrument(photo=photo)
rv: kWh 214515
